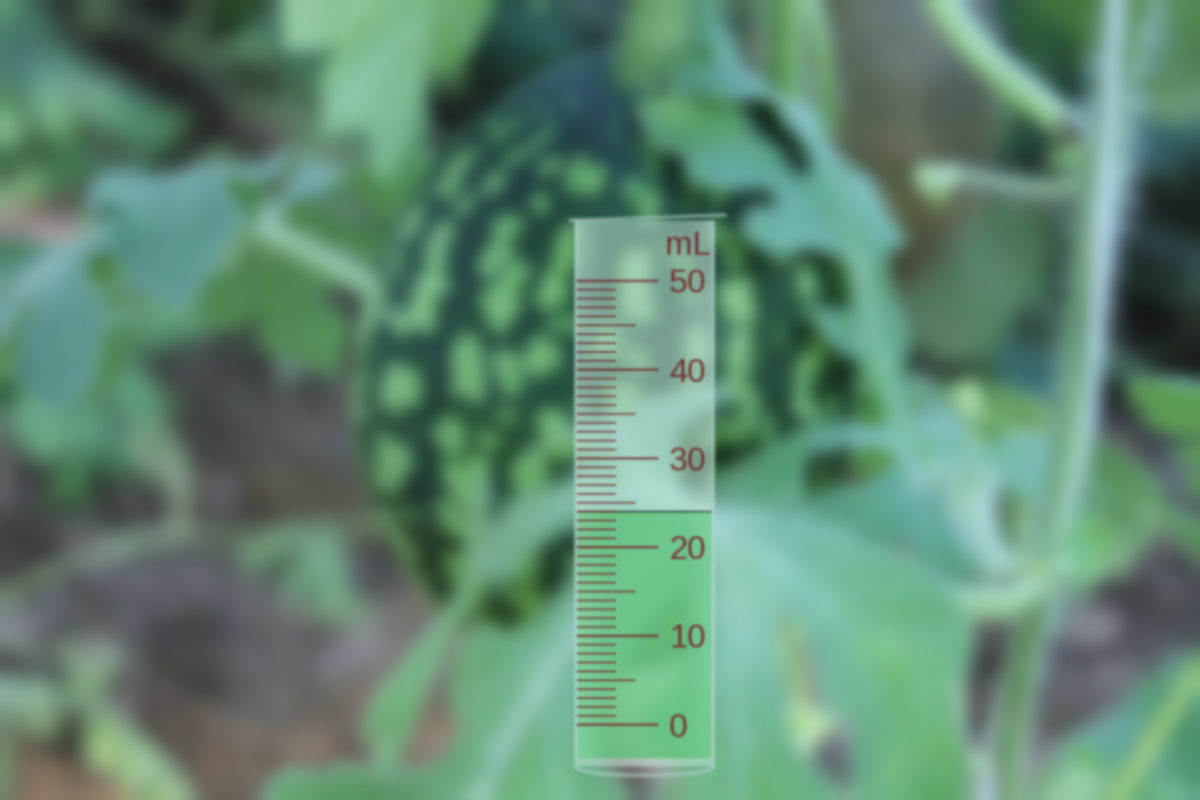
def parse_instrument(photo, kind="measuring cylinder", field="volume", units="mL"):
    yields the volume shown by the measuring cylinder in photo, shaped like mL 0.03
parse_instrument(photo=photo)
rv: mL 24
